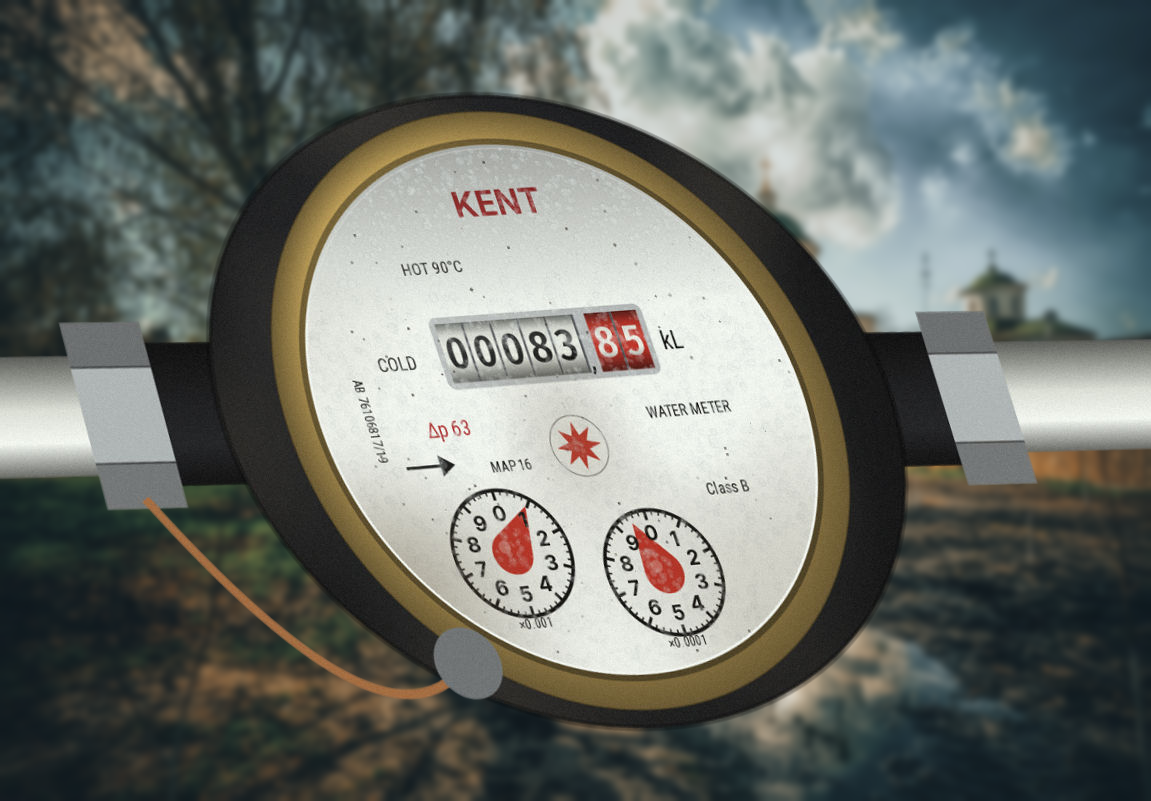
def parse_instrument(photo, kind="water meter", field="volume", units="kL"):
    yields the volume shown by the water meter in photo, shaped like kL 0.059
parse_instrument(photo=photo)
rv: kL 83.8509
